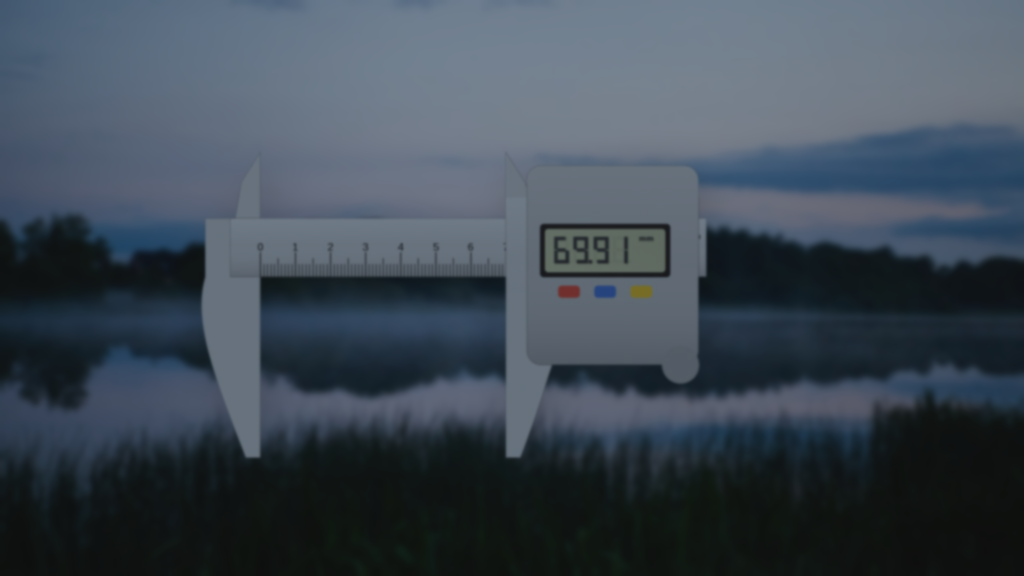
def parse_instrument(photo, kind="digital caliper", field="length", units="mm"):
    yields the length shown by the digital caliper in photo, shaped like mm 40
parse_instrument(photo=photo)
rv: mm 69.91
